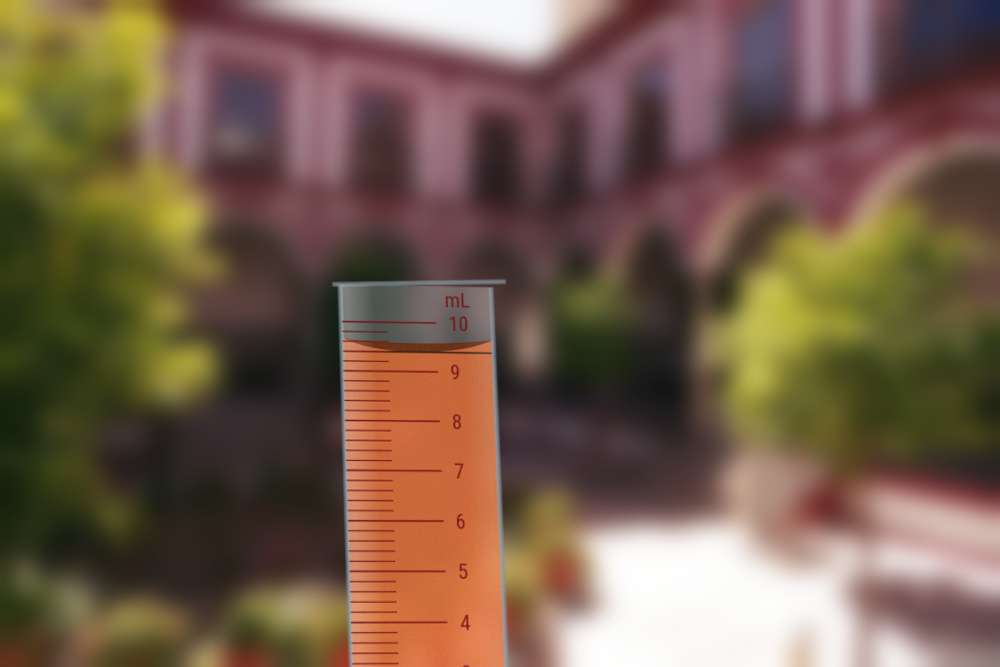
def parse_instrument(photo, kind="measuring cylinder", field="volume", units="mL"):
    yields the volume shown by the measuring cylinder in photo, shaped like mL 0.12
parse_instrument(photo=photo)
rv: mL 9.4
